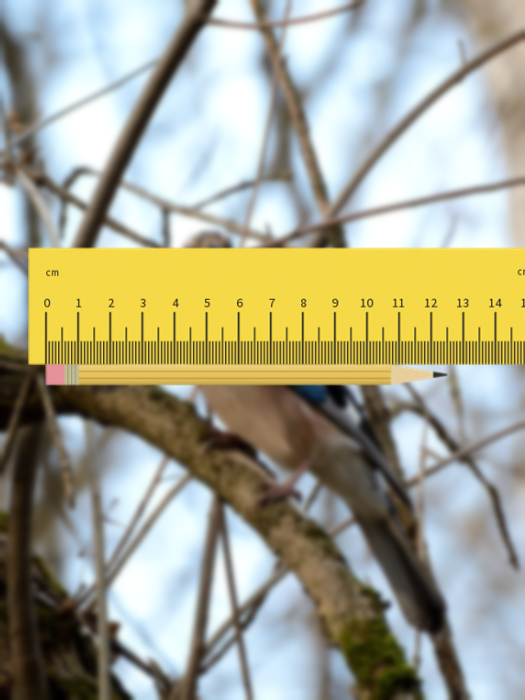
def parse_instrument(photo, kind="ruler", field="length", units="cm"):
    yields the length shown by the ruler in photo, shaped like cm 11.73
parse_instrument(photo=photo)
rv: cm 12.5
